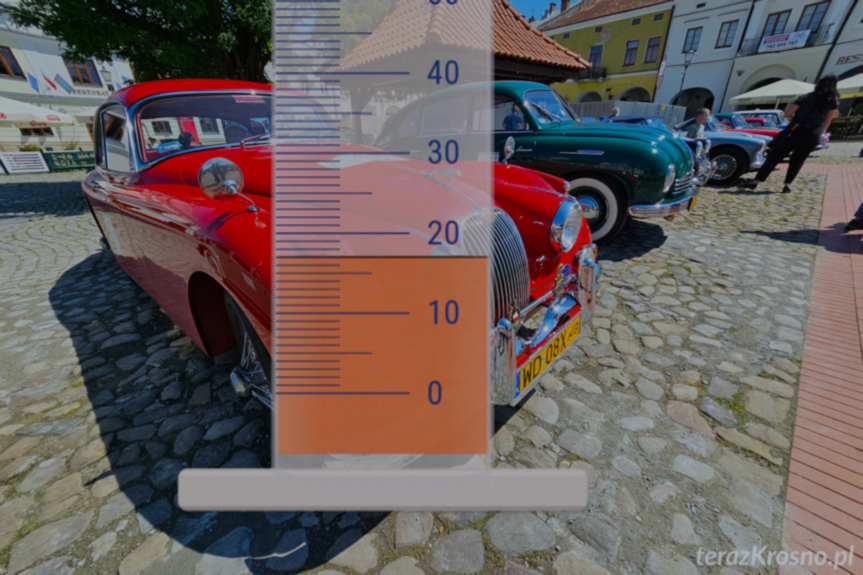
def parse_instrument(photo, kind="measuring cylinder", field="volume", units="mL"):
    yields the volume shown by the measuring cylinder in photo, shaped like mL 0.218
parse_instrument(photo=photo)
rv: mL 17
